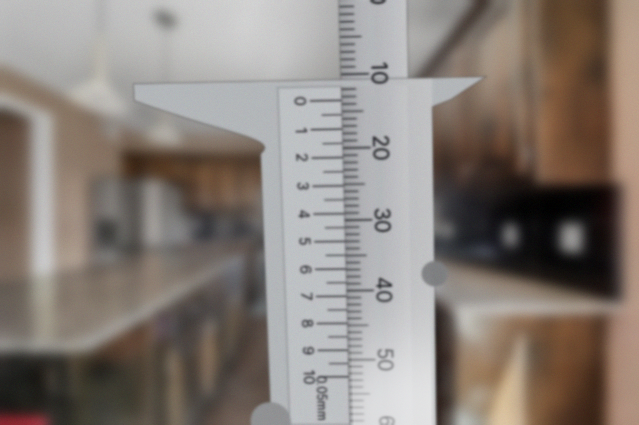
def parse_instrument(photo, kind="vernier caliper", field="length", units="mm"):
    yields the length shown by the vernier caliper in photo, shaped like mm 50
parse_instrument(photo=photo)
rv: mm 13.5
